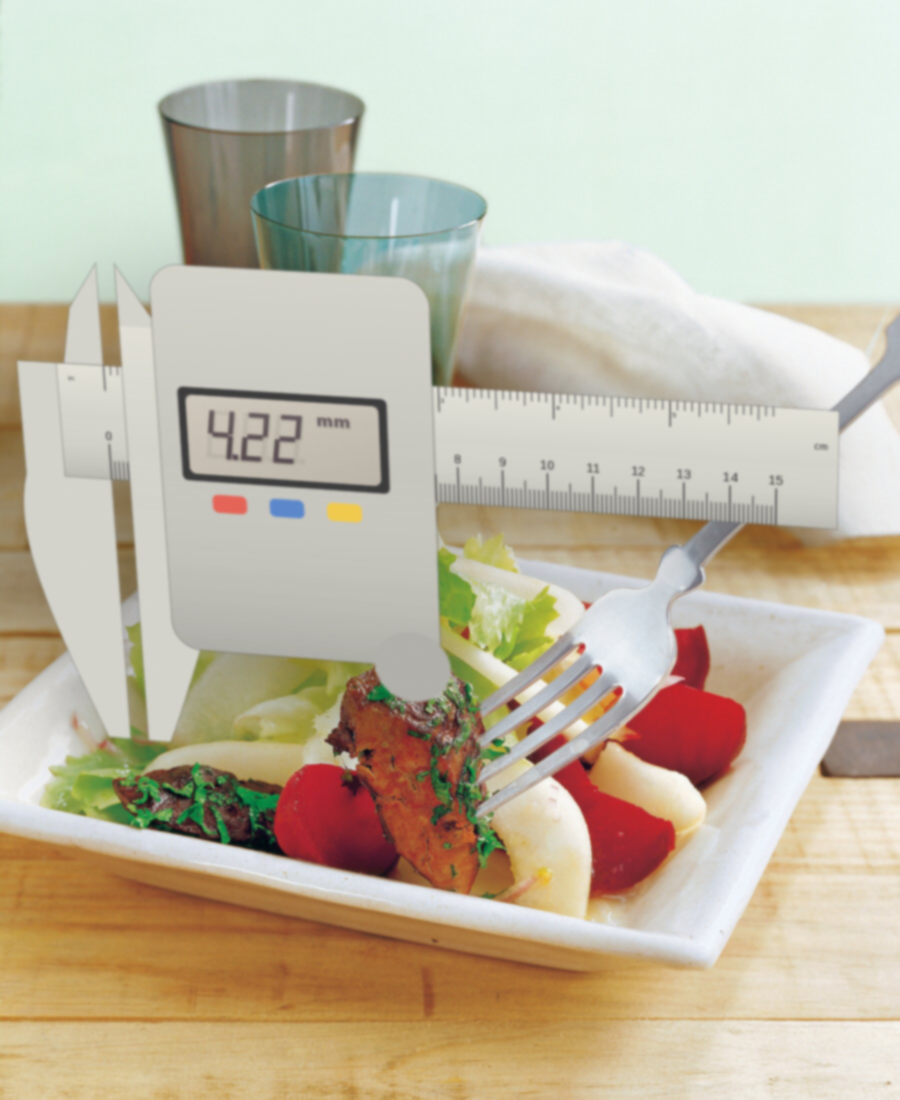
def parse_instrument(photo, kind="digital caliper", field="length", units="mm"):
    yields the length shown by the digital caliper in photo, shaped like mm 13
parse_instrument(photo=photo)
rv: mm 4.22
